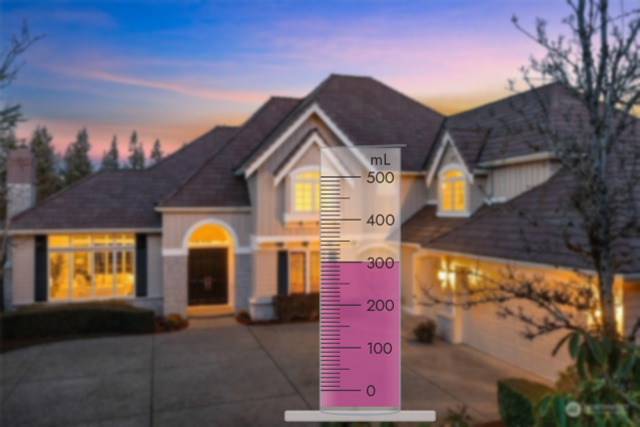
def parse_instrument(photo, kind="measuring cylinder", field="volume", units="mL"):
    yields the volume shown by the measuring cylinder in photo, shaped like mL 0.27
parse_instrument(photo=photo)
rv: mL 300
